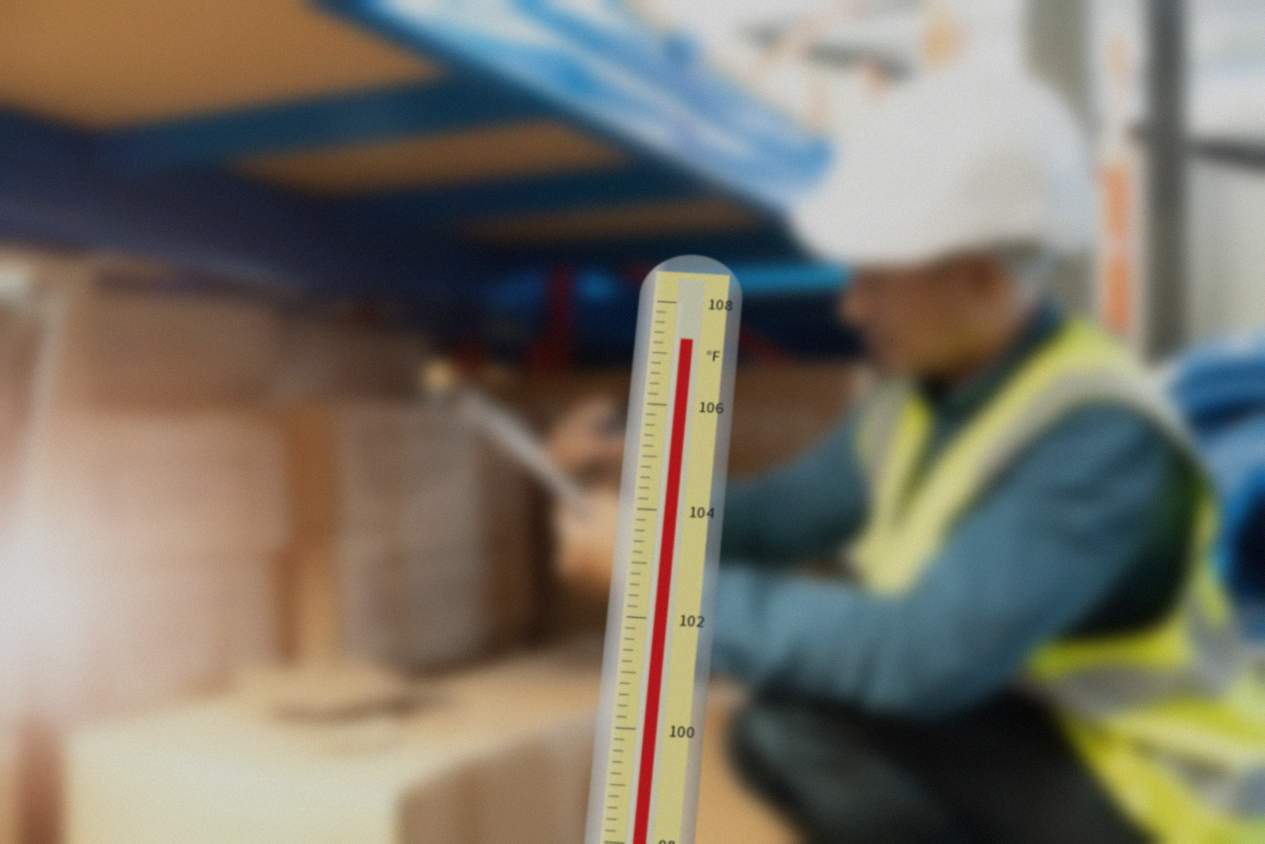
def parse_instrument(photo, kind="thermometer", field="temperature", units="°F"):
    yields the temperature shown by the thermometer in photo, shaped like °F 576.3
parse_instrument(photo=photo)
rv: °F 107.3
